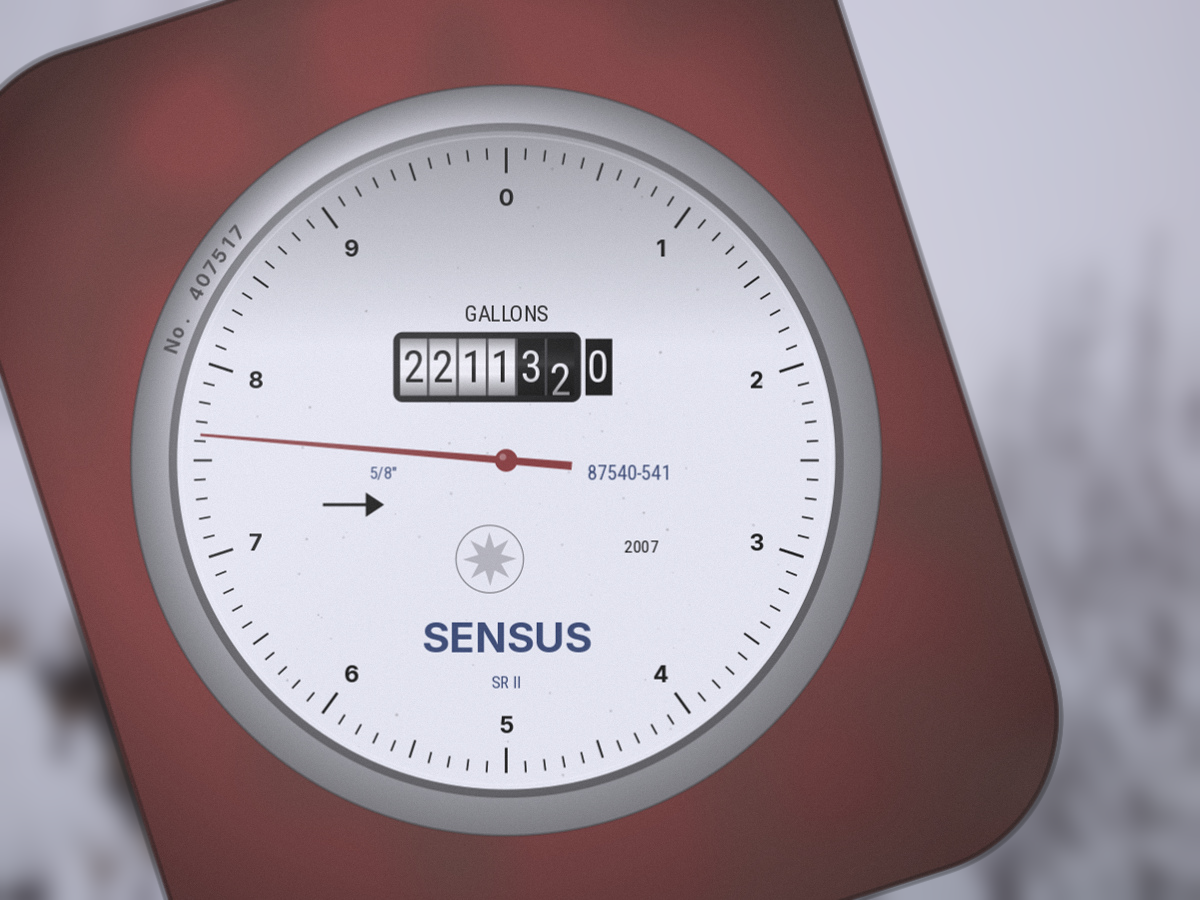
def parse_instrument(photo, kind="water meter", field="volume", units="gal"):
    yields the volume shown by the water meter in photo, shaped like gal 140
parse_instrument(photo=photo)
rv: gal 2211317.6
